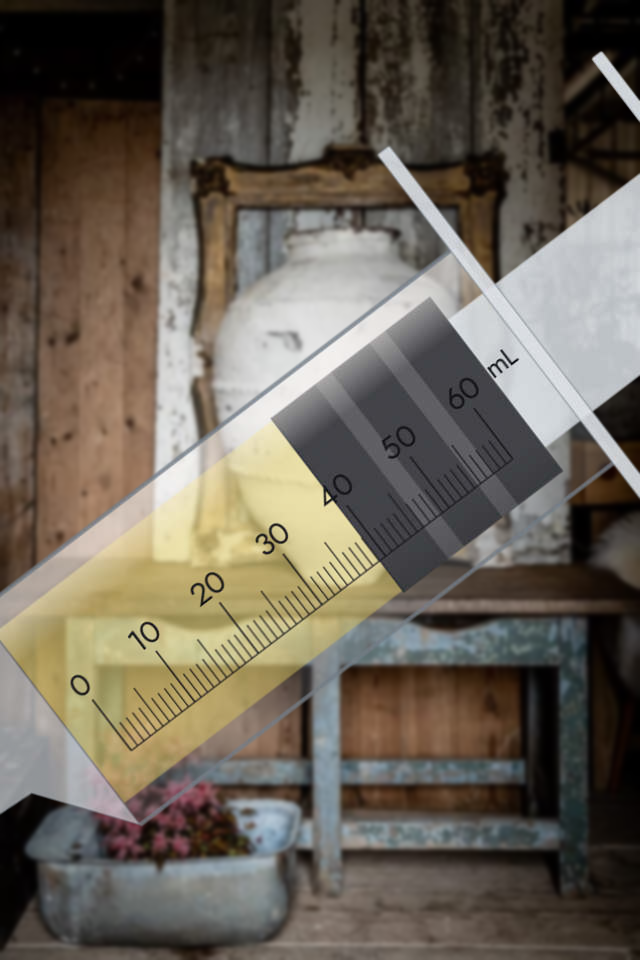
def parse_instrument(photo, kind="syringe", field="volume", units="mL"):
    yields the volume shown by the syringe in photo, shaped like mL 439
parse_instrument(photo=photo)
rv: mL 39
